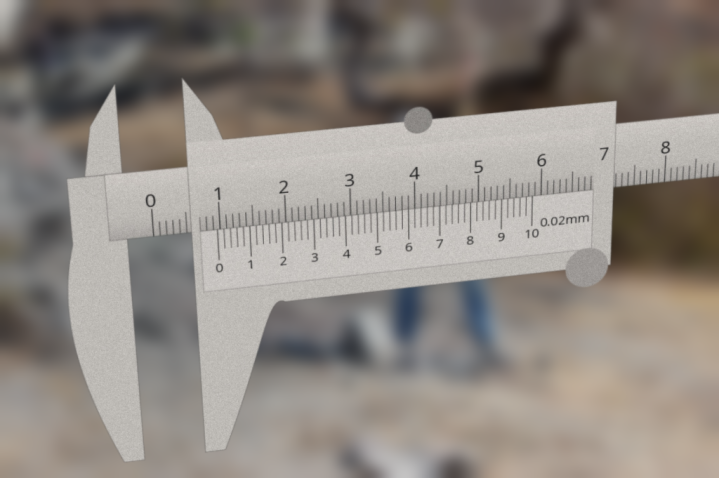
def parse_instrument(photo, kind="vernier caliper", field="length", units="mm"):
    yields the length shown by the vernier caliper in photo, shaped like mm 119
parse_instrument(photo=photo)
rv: mm 9.6
